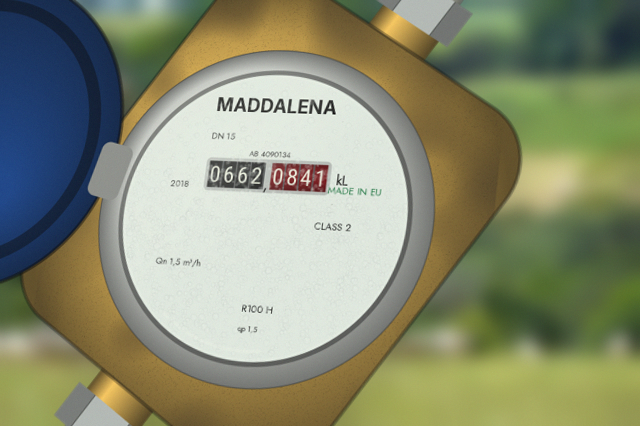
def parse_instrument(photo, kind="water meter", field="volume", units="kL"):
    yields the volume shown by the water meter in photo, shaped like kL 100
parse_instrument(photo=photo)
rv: kL 662.0841
